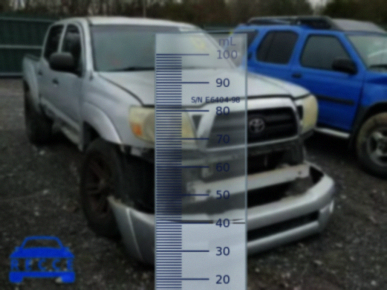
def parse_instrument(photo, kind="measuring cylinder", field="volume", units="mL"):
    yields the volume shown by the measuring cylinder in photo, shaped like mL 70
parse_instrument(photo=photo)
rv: mL 40
